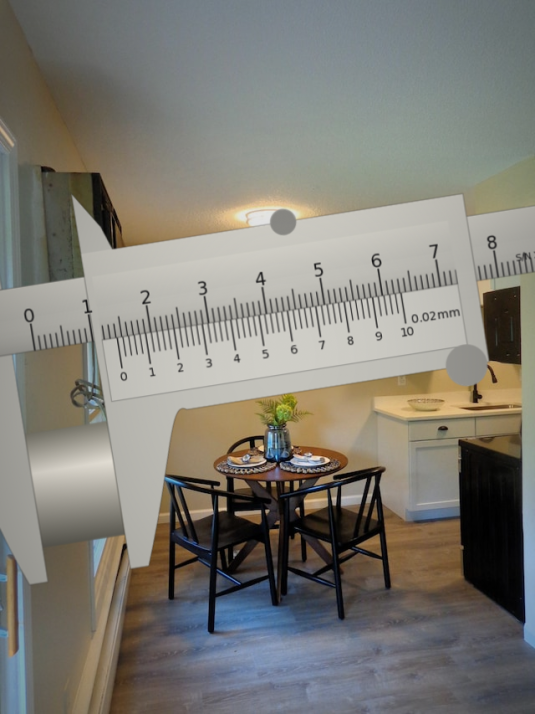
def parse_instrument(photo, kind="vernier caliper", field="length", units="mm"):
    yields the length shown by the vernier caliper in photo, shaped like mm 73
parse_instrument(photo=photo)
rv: mm 14.2
